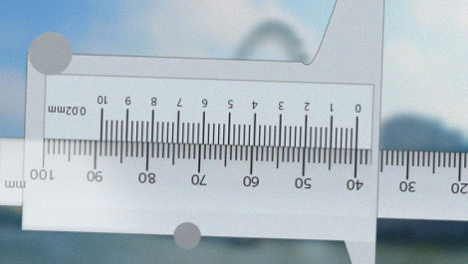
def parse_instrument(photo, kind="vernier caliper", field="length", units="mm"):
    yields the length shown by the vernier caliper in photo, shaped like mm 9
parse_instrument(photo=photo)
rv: mm 40.0
